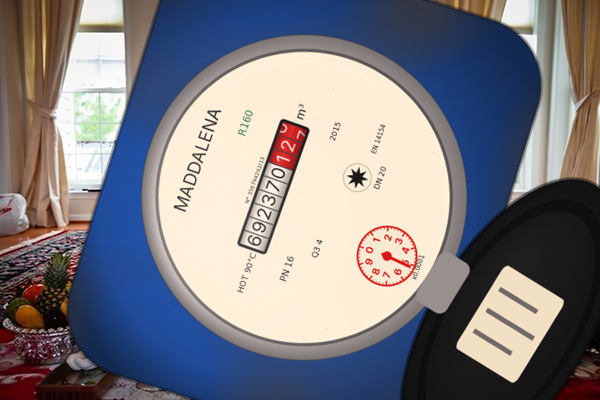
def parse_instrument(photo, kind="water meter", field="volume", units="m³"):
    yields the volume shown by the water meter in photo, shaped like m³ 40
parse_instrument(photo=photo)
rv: m³ 692370.1265
